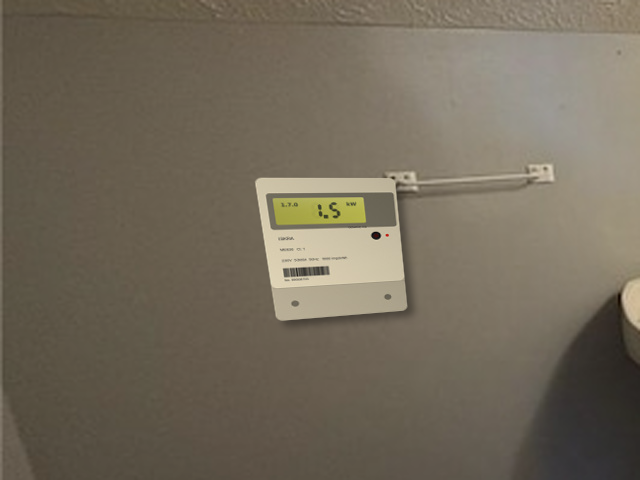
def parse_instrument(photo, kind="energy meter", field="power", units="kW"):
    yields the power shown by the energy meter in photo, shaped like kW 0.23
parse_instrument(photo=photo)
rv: kW 1.5
